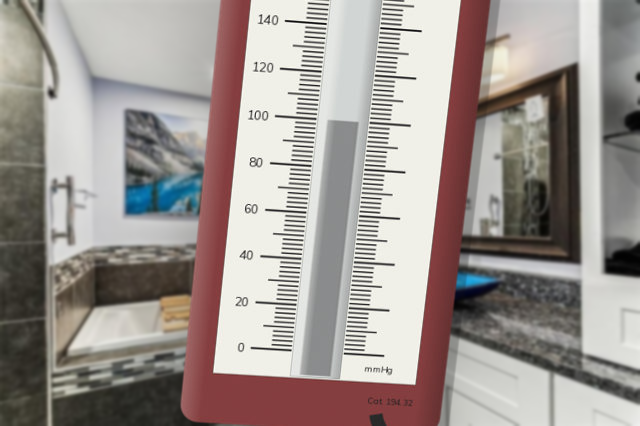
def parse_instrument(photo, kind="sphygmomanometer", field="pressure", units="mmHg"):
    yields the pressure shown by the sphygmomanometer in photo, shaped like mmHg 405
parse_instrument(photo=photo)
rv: mmHg 100
